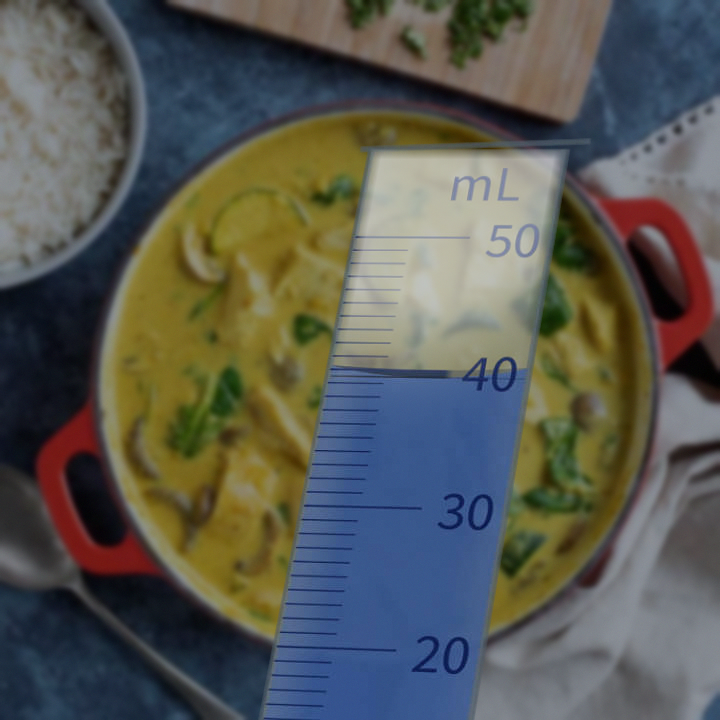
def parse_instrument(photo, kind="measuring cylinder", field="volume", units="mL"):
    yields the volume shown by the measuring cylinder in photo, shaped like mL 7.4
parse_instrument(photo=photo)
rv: mL 39.5
